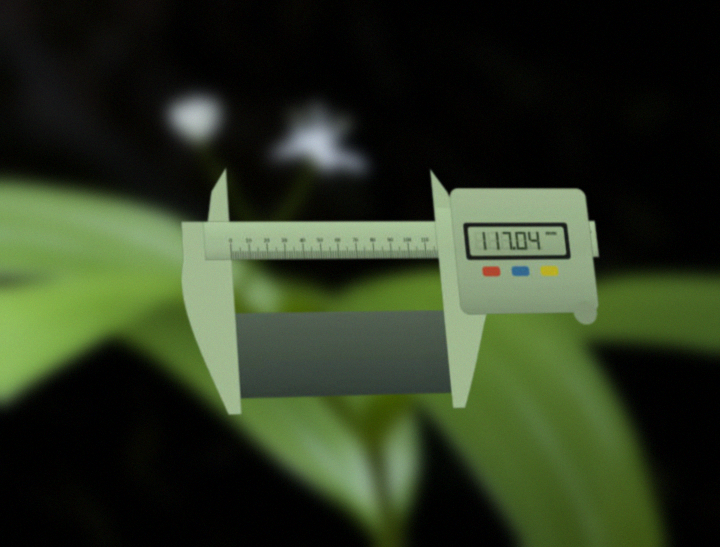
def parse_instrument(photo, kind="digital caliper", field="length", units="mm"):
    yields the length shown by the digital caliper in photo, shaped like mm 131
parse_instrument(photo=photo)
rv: mm 117.04
